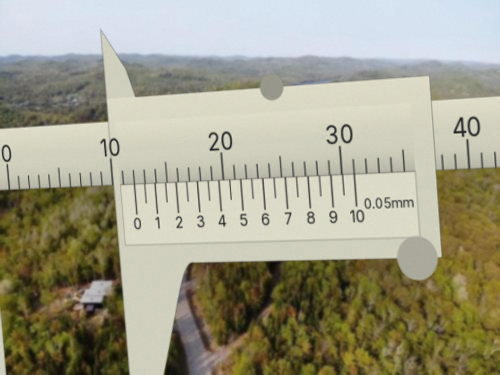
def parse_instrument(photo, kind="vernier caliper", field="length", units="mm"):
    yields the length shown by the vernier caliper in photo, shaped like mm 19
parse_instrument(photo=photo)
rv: mm 12.0
